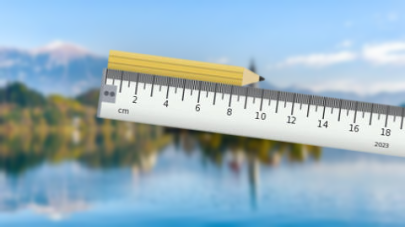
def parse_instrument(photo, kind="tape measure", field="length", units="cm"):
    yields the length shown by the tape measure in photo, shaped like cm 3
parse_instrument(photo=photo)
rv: cm 10
